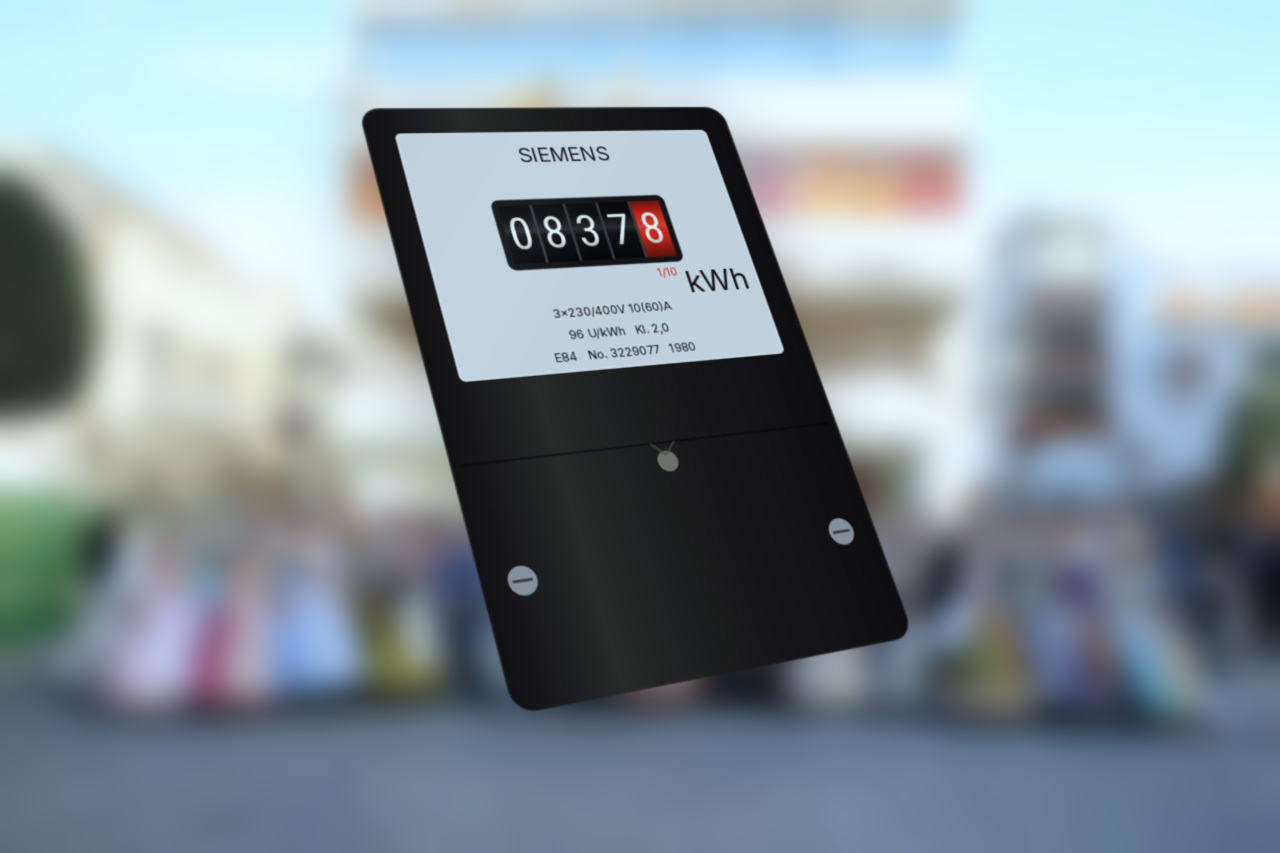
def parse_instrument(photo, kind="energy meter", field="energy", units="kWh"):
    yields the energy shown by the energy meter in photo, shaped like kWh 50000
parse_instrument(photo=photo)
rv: kWh 837.8
